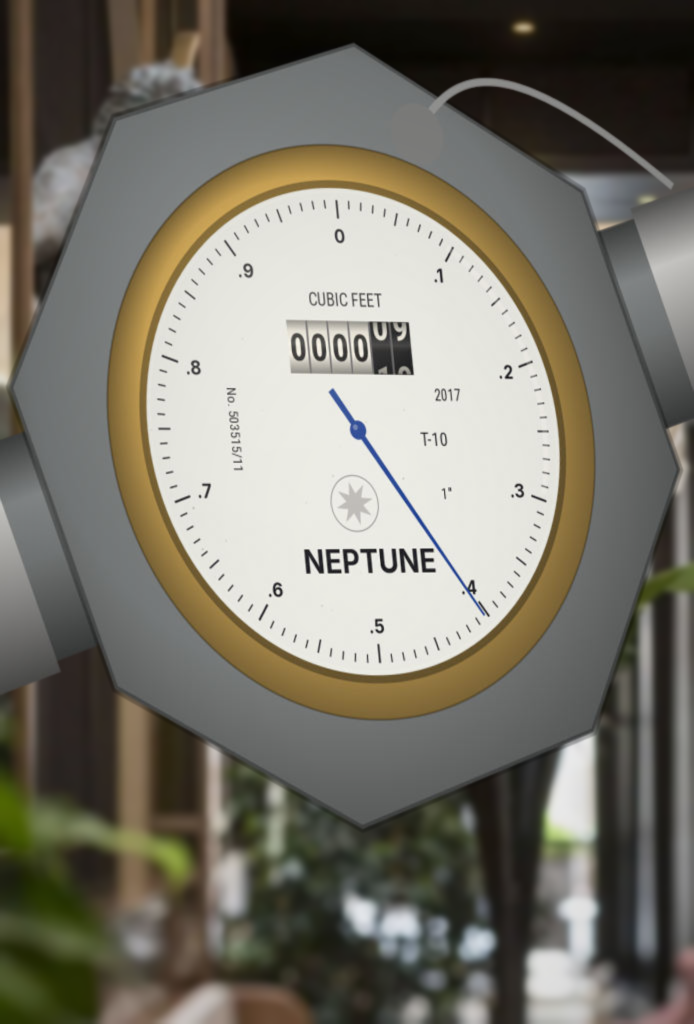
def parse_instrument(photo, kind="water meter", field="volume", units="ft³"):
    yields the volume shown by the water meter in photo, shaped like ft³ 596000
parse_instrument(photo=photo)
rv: ft³ 9.40
